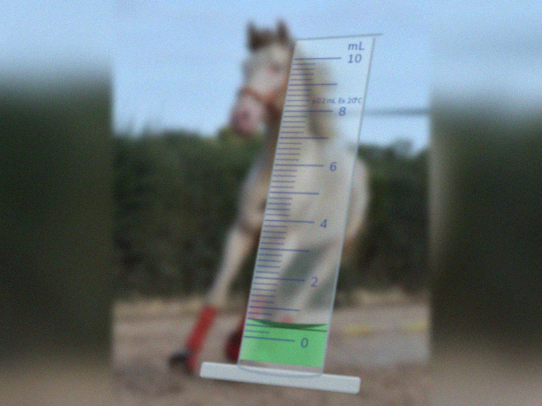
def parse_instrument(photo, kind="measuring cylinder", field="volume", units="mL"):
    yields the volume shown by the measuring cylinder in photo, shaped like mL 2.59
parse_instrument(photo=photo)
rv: mL 0.4
